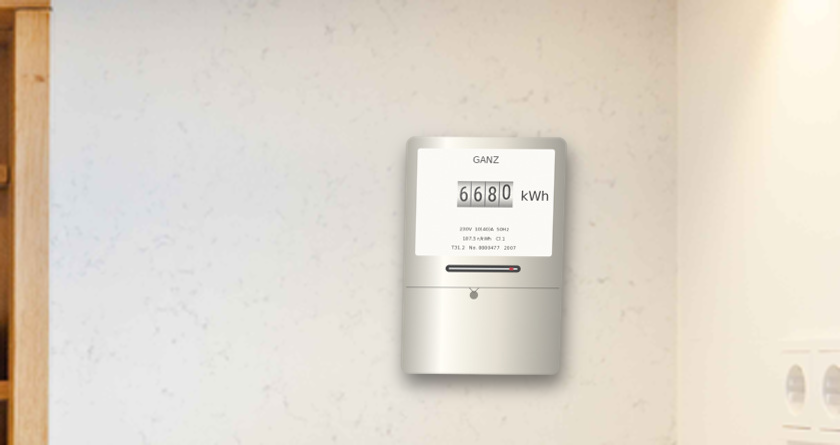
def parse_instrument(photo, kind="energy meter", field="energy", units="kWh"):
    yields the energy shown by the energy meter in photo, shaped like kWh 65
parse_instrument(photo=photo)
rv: kWh 6680
